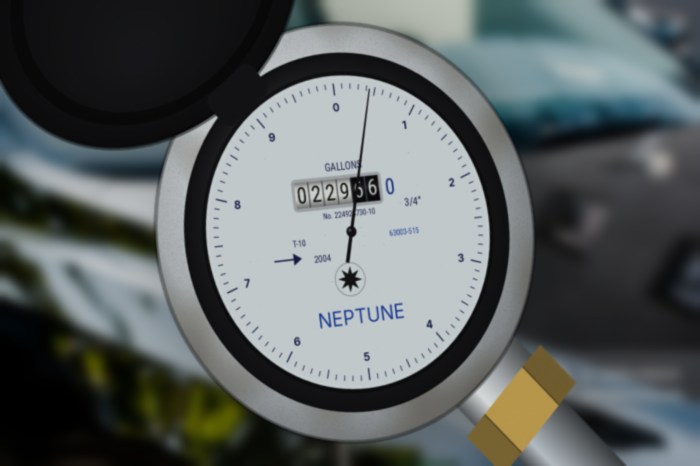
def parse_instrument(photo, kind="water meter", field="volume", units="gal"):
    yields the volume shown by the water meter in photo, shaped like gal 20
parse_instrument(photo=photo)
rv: gal 229660.4
